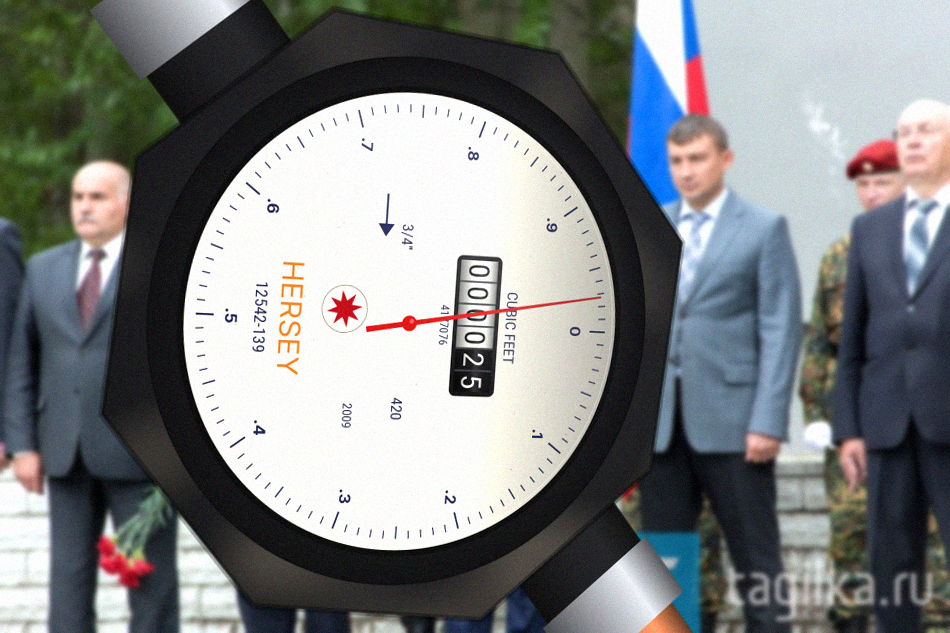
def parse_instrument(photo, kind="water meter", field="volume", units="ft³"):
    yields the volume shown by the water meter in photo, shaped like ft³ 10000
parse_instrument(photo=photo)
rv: ft³ 24.97
